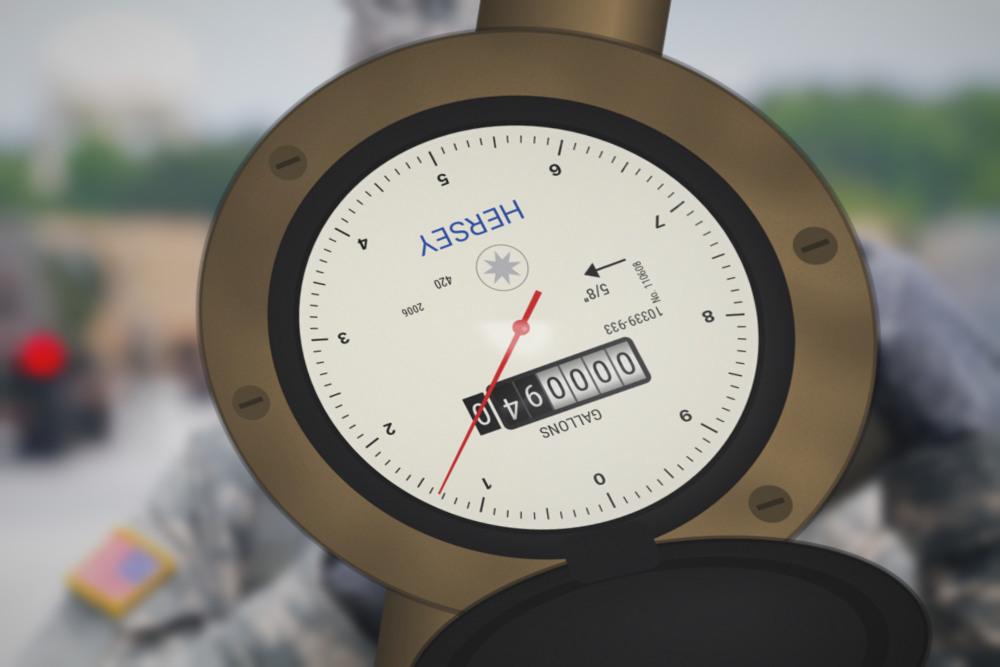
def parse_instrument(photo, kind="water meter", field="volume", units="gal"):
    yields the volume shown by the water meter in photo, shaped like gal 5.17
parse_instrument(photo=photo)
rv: gal 941.3
